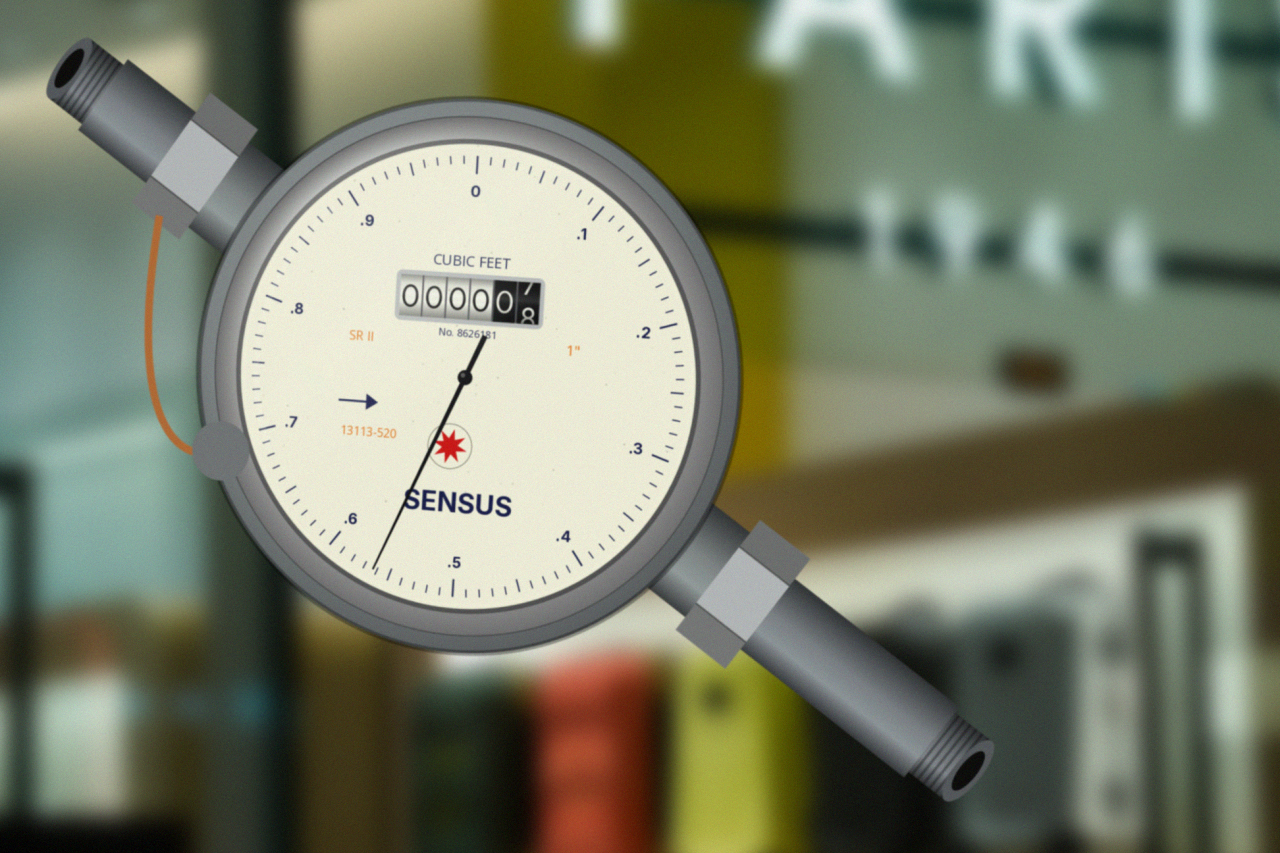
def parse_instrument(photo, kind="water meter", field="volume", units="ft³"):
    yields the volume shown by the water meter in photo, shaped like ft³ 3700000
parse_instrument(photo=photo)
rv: ft³ 7.56
